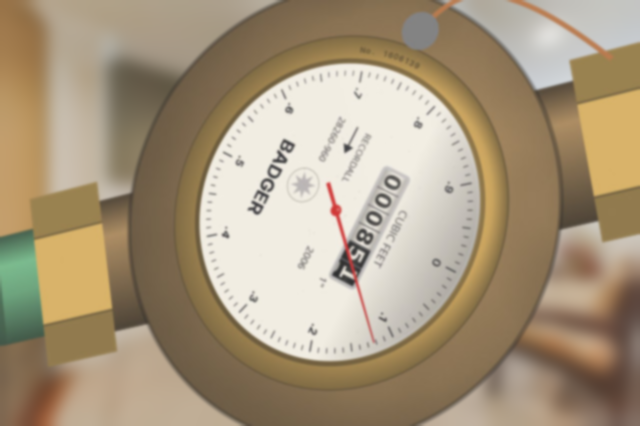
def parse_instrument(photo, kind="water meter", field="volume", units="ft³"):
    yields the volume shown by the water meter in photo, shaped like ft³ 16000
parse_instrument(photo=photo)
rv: ft³ 851.12
